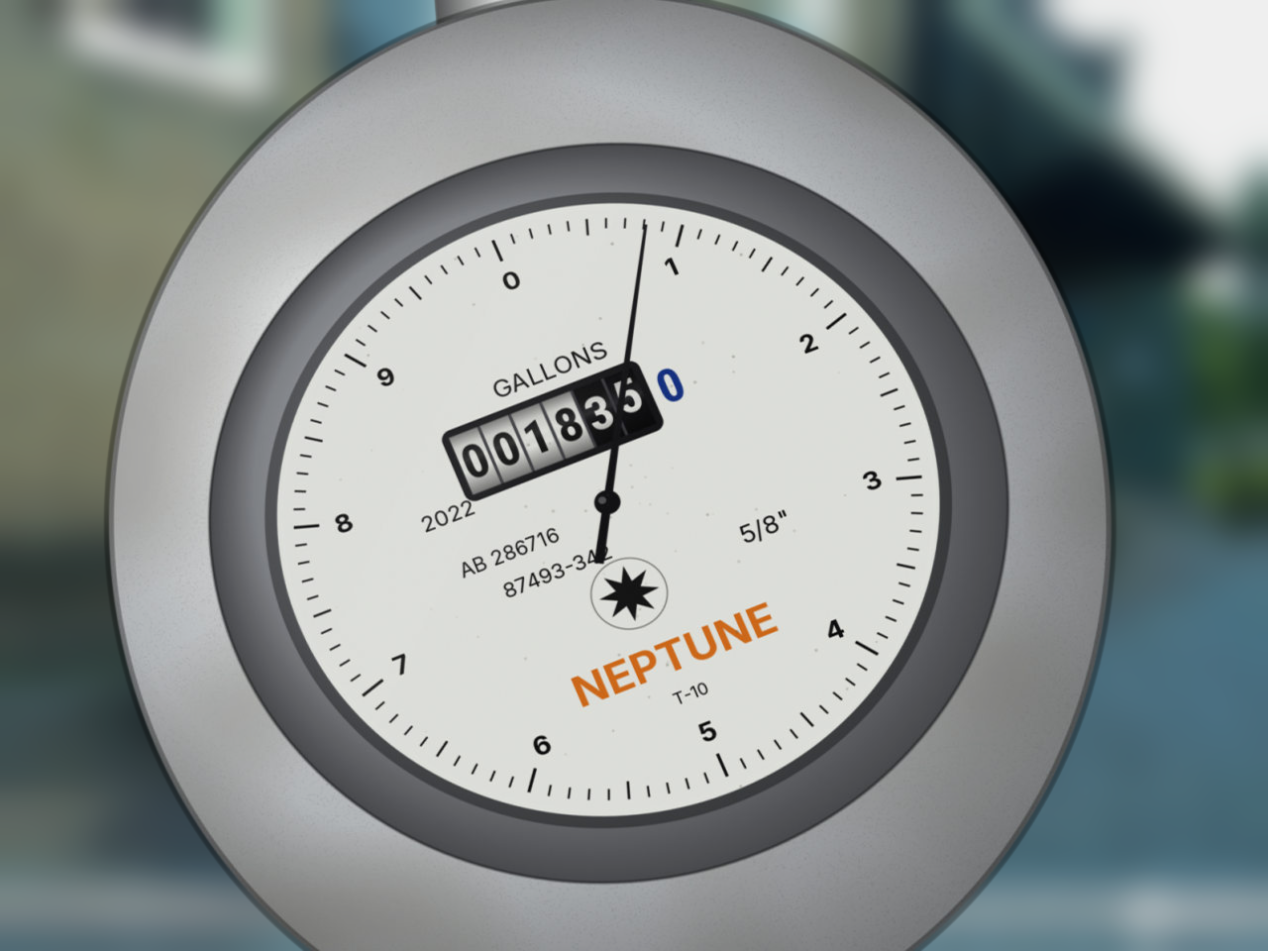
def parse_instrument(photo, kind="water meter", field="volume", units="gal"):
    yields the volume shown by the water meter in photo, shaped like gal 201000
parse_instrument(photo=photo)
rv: gal 18350.8
